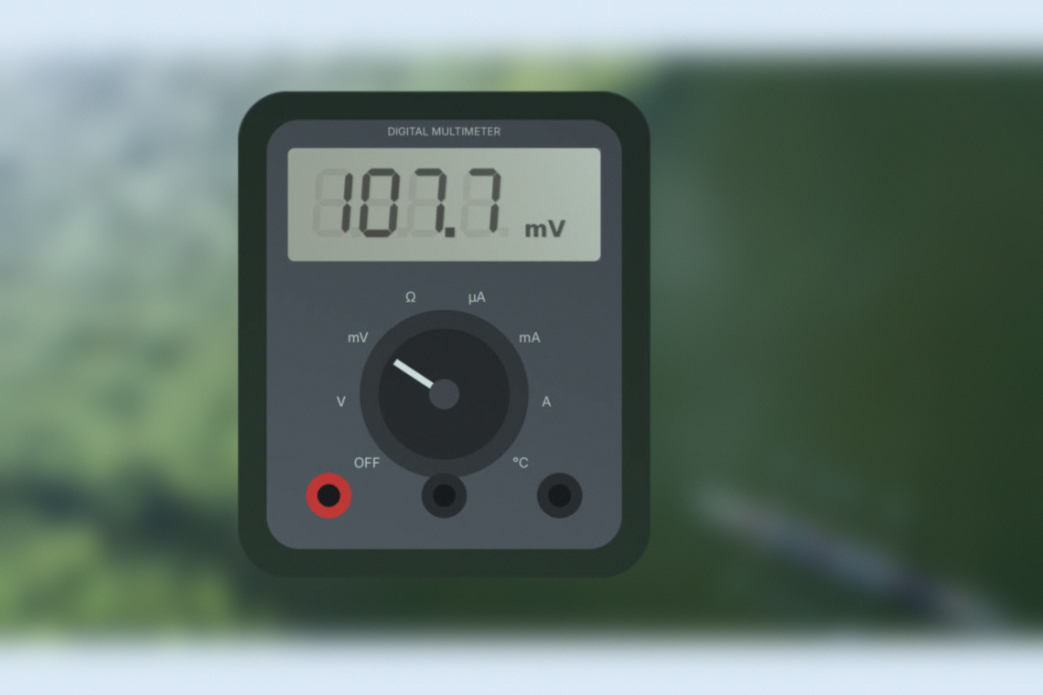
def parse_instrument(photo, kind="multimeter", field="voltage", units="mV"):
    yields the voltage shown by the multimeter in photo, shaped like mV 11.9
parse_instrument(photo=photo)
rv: mV 107.7
